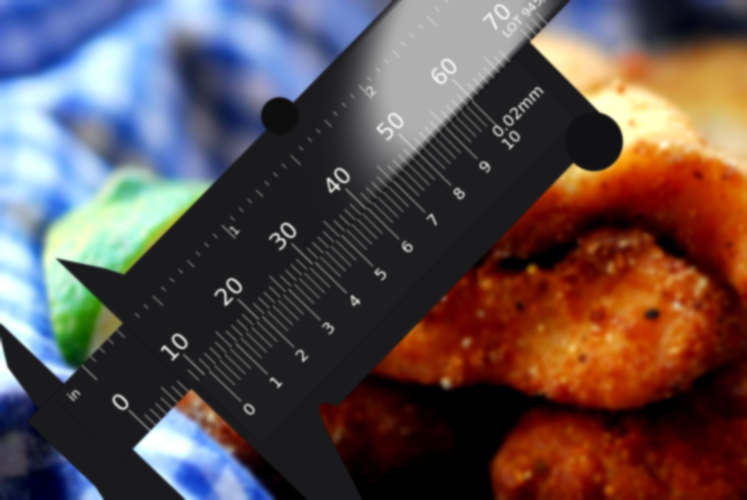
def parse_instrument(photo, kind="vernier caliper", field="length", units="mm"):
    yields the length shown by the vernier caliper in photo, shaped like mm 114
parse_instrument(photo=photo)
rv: mm 10.8
